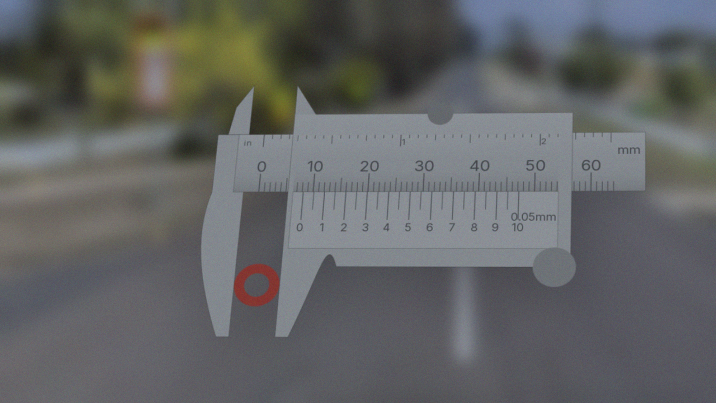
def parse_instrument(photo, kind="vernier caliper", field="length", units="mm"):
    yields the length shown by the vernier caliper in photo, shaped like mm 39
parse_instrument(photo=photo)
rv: mm 8.2
